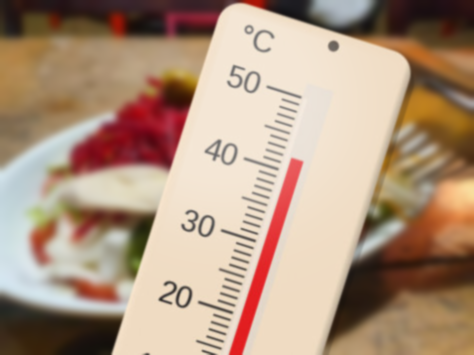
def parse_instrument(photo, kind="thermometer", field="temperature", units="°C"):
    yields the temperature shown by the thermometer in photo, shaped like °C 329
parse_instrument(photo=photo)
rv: °C 42
